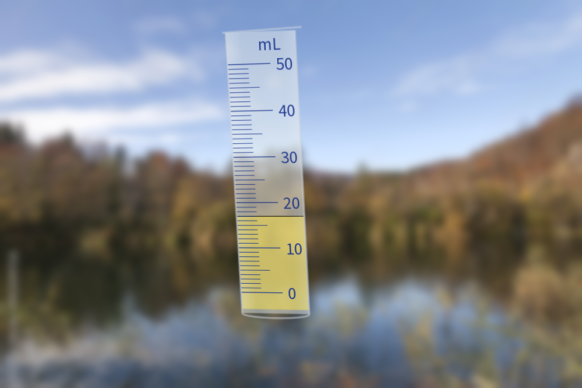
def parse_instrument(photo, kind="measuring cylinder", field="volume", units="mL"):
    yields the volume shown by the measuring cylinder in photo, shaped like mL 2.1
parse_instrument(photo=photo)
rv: mL 17
